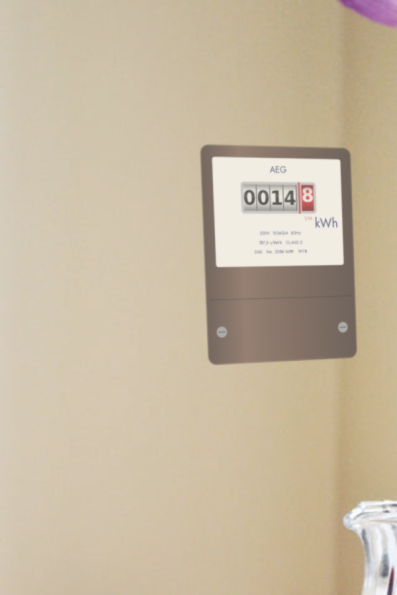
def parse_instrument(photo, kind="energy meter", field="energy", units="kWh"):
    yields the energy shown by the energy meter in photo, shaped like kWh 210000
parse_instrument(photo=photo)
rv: kWh 14.8
